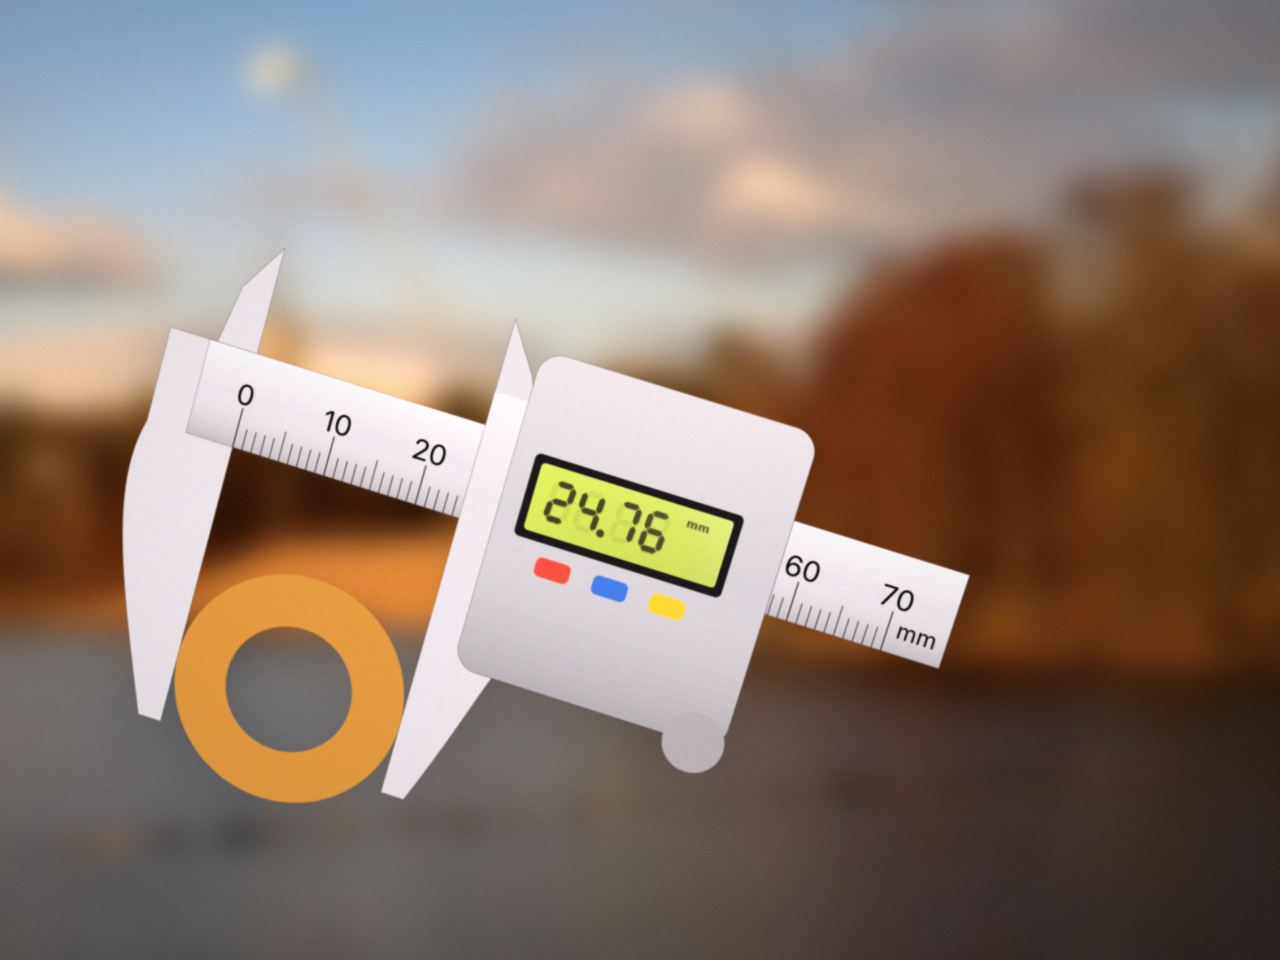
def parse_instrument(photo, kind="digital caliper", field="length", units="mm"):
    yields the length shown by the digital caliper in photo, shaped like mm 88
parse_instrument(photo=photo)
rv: mm 24.76
